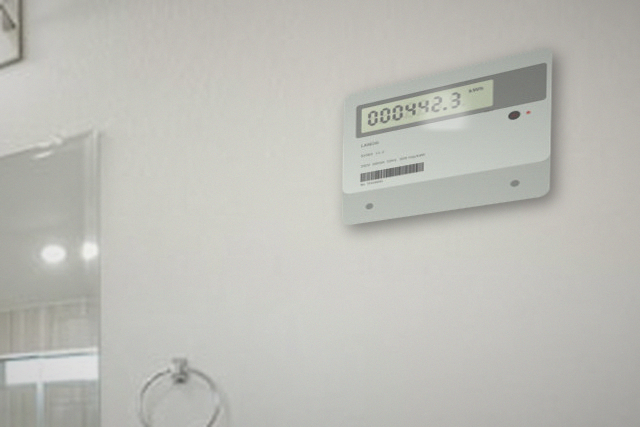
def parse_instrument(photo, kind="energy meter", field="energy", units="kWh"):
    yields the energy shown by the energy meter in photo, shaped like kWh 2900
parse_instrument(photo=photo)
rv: kWh 442.3
